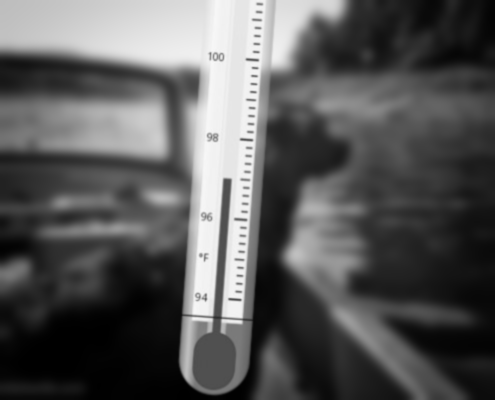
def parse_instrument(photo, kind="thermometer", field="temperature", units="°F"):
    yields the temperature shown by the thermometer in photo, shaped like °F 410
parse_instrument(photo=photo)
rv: °F 97
